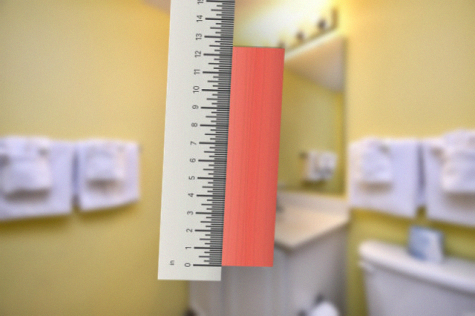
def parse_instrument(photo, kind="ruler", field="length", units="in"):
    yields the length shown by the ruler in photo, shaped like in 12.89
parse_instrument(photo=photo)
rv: in 12.5
